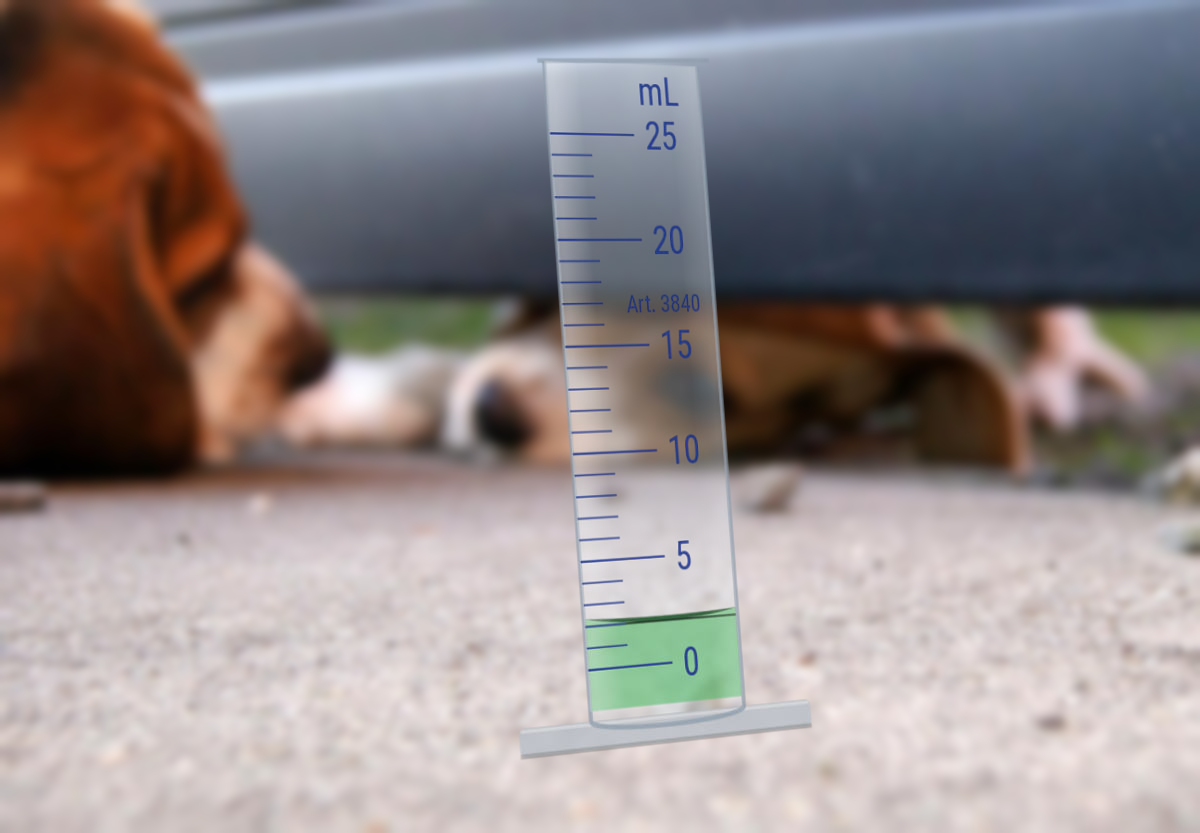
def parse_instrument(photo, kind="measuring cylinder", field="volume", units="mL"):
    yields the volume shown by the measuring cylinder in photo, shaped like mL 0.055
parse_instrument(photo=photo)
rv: mL 2
